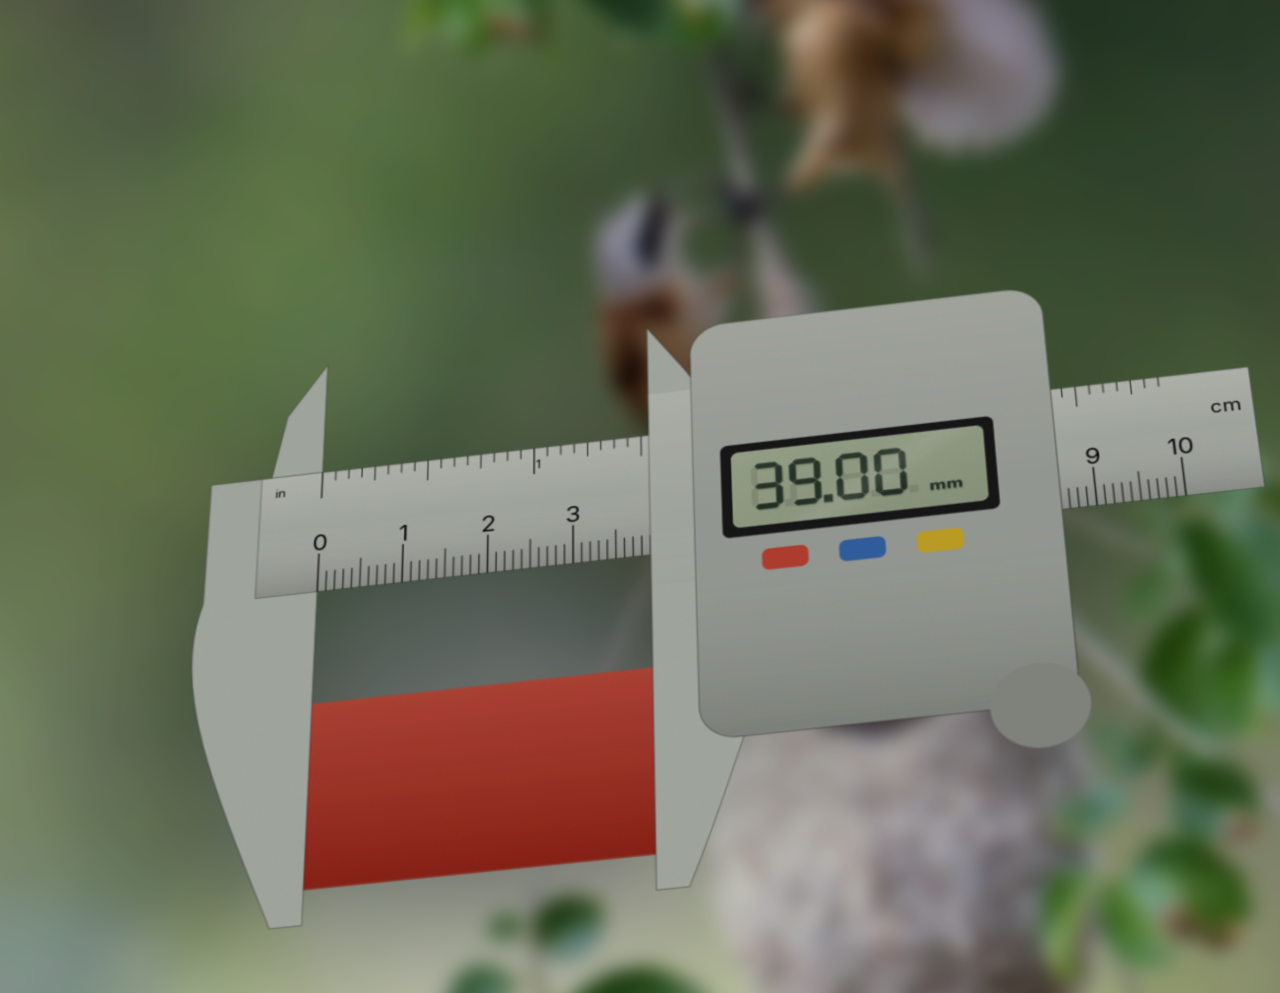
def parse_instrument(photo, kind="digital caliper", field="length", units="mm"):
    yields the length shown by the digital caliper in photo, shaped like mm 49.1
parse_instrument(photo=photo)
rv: mm 39.00
